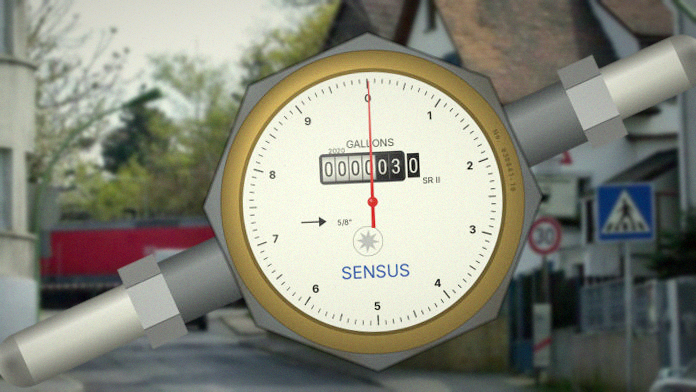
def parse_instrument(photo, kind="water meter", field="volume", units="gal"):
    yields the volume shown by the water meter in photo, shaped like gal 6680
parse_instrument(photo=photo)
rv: gal 30.0
